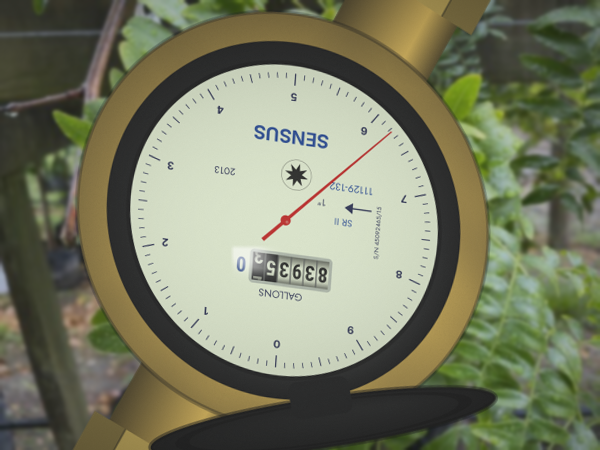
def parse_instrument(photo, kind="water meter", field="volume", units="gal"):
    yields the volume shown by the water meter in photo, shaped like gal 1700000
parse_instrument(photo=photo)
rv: gal 8393526.2
